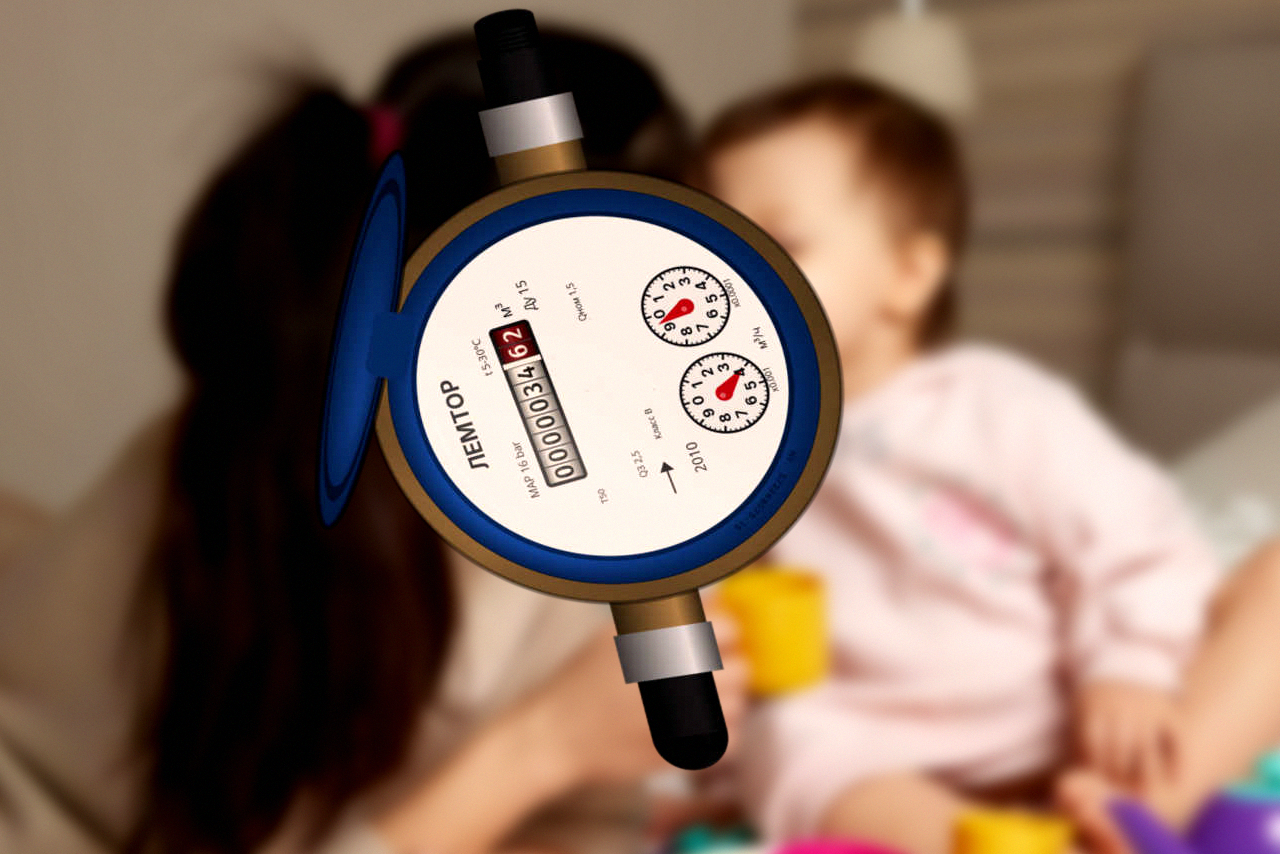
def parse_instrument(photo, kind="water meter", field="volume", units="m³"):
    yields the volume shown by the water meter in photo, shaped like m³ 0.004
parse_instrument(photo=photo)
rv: m³ 34.6239
